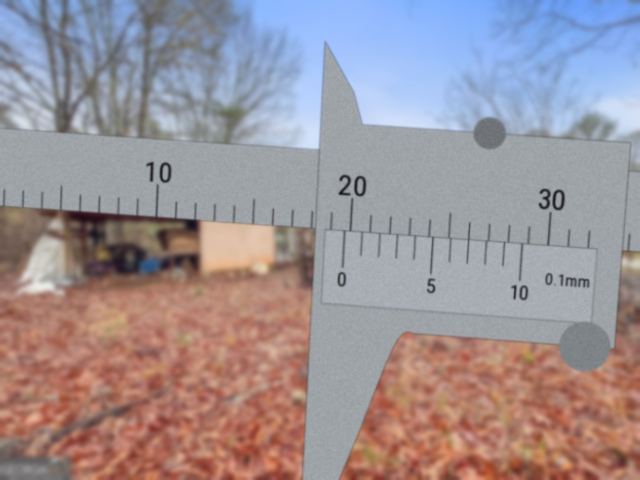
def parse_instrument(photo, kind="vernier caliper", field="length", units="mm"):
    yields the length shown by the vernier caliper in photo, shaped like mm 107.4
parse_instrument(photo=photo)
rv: mm 19.7
